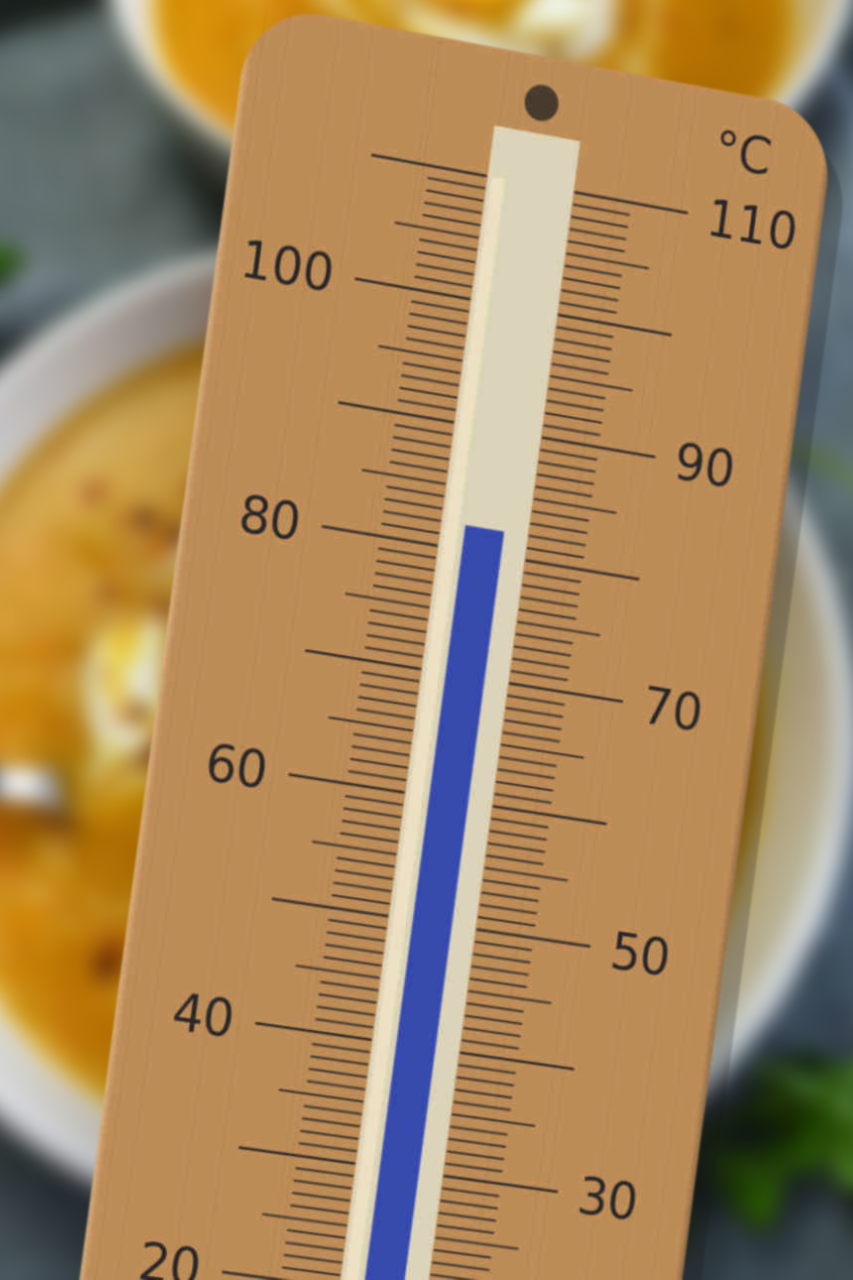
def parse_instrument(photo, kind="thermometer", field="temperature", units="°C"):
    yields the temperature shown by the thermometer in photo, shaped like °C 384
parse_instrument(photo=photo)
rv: °C 82
